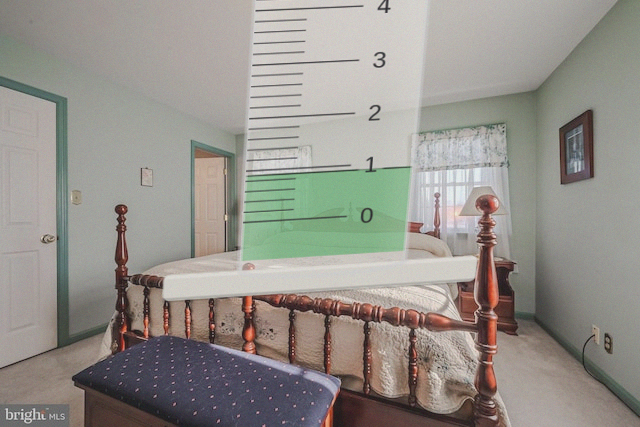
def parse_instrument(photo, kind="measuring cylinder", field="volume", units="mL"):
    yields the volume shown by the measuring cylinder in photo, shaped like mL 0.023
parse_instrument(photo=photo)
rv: mL 0.9
